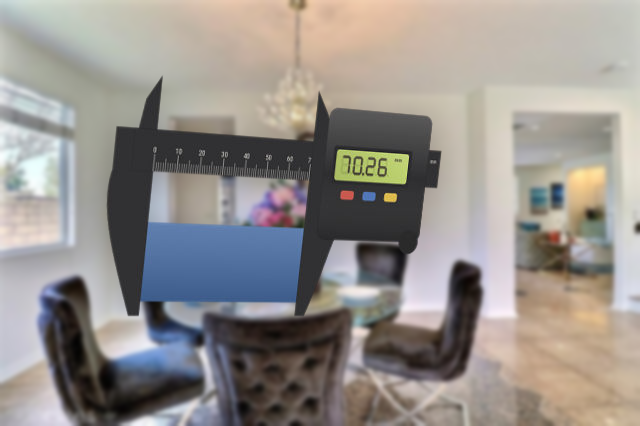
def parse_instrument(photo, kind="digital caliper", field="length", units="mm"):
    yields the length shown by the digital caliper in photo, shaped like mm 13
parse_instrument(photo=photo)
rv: mm 70.26
